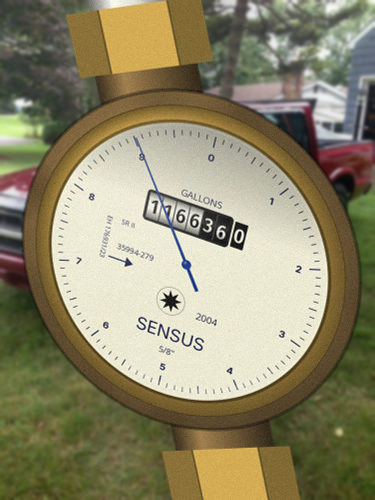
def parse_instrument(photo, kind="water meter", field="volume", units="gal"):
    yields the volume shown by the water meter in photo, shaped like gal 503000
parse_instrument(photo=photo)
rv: gal 1166359.0
